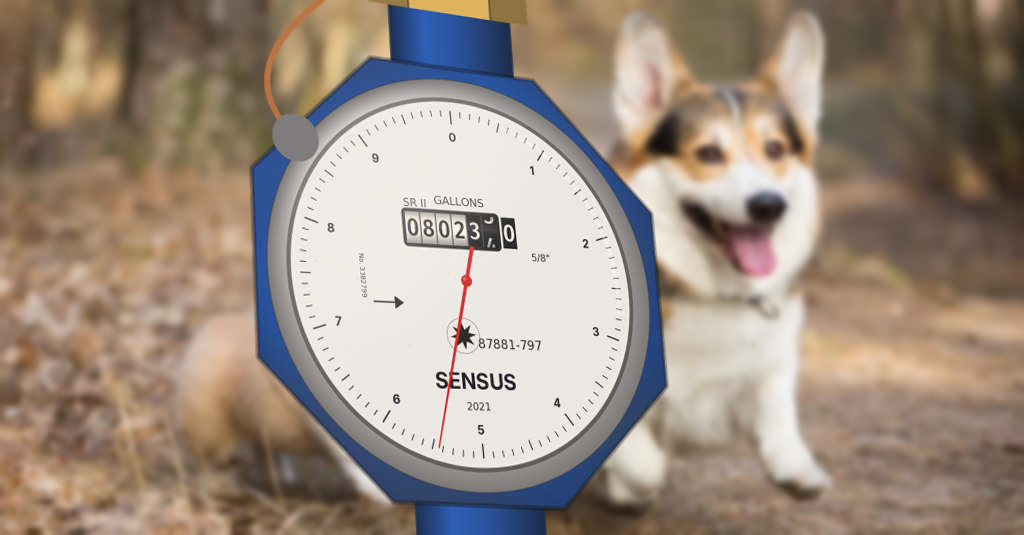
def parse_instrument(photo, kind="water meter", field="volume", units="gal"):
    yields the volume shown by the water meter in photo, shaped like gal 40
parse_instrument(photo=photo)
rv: gal 802335.4
